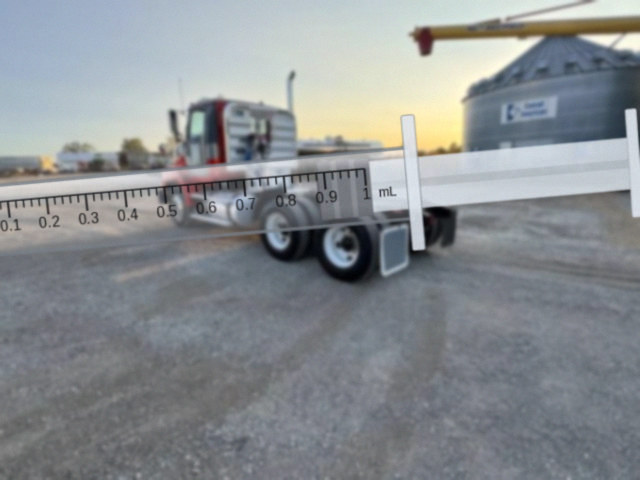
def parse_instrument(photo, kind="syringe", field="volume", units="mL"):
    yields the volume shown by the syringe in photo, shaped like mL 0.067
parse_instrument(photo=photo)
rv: mL 0.88
